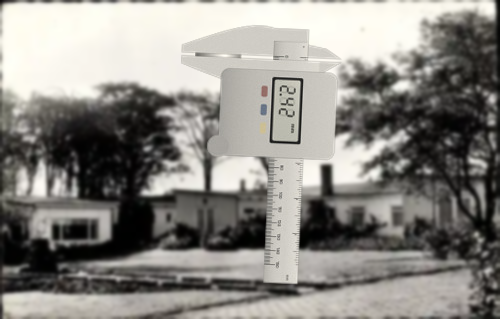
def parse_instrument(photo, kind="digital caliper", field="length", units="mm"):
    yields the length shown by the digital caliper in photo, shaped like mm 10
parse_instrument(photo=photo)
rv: mm 2.42
